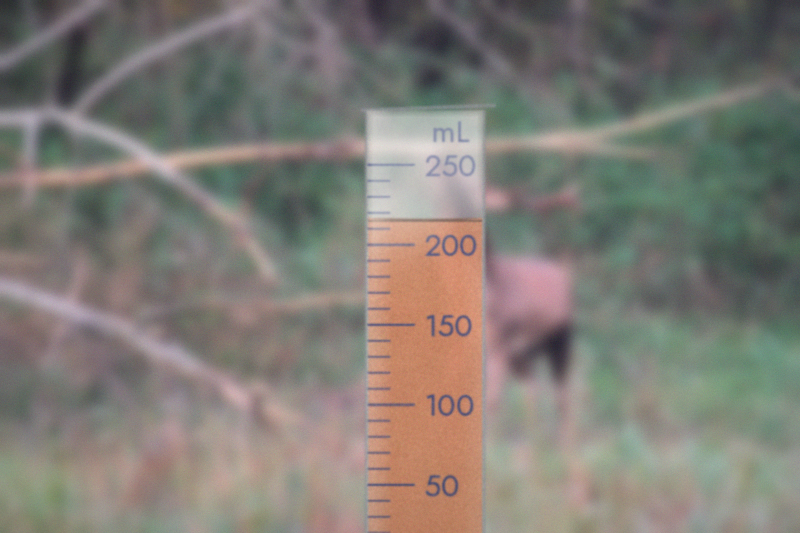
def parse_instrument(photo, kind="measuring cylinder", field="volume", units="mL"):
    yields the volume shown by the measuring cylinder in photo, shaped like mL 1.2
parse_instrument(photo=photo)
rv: mL 215
